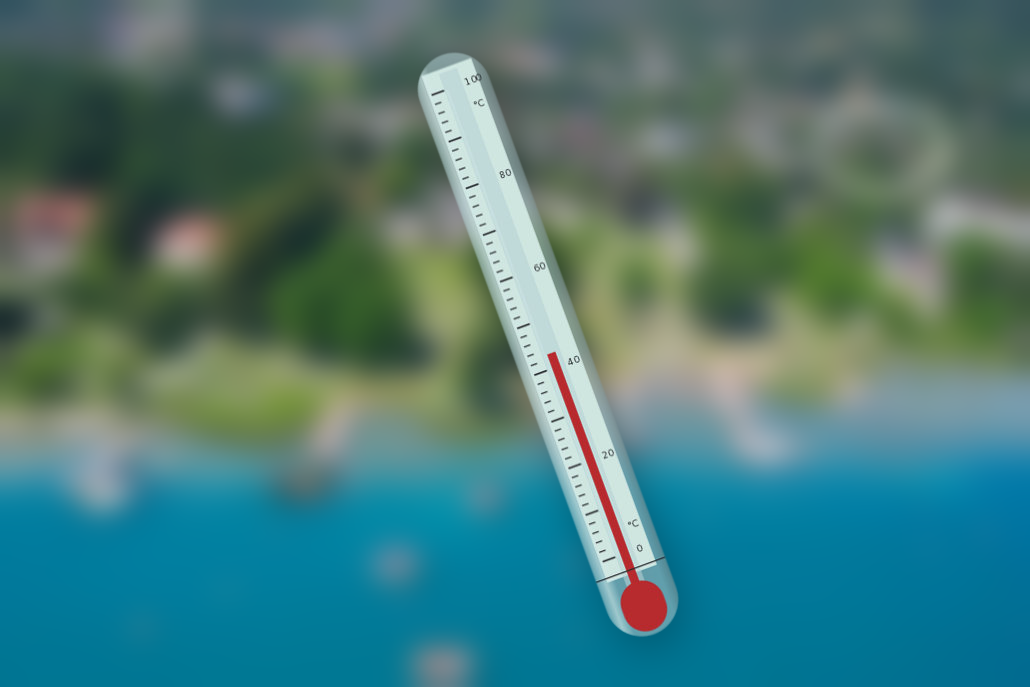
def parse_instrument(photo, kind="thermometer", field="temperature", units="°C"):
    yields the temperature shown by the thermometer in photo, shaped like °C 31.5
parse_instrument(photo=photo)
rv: °C 43
